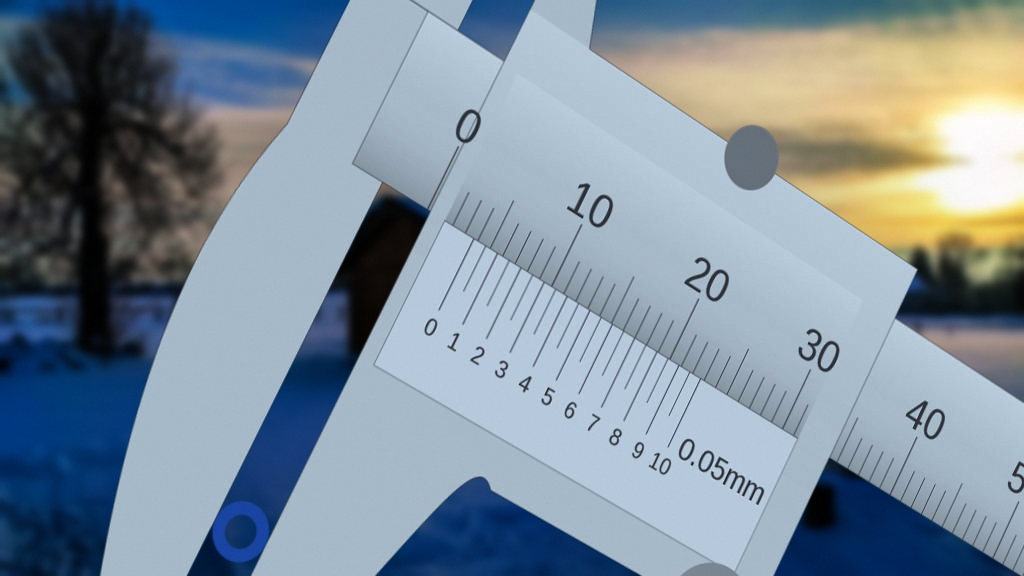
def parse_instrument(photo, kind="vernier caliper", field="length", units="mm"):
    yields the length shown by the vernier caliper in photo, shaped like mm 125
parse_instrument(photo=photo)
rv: mm 3.7
